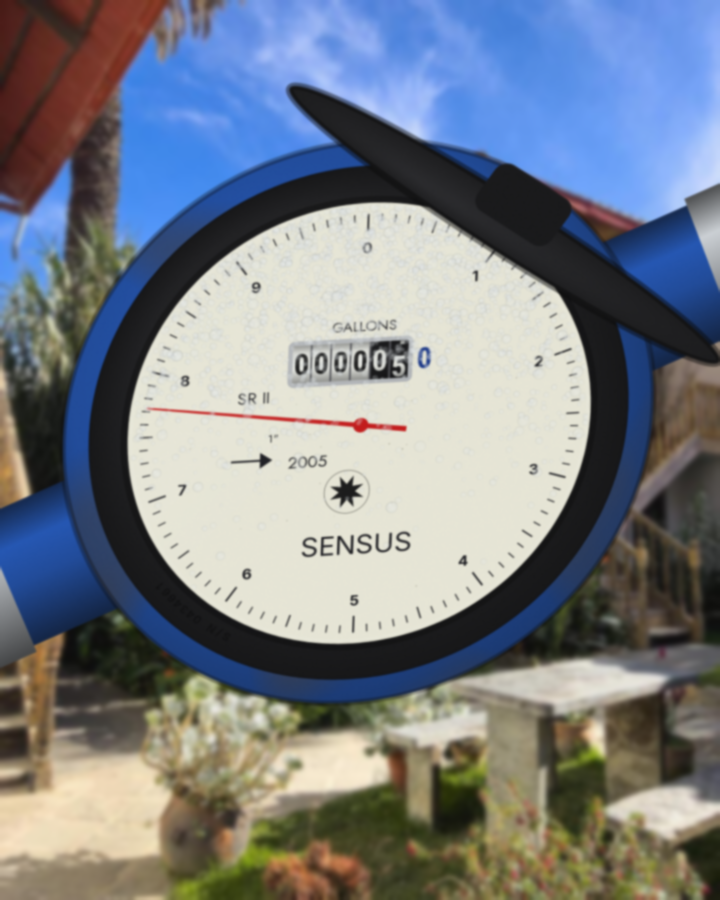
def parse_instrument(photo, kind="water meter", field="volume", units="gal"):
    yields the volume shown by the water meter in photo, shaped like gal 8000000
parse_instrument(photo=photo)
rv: gal 47.7
